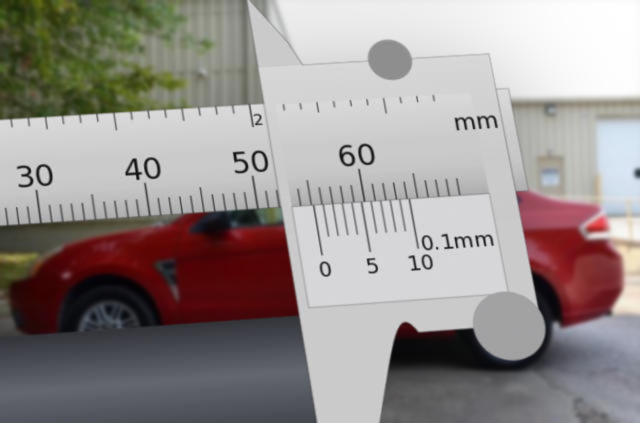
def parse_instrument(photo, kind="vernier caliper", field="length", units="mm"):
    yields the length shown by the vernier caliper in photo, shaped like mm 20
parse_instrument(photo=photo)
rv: mm 55.2
